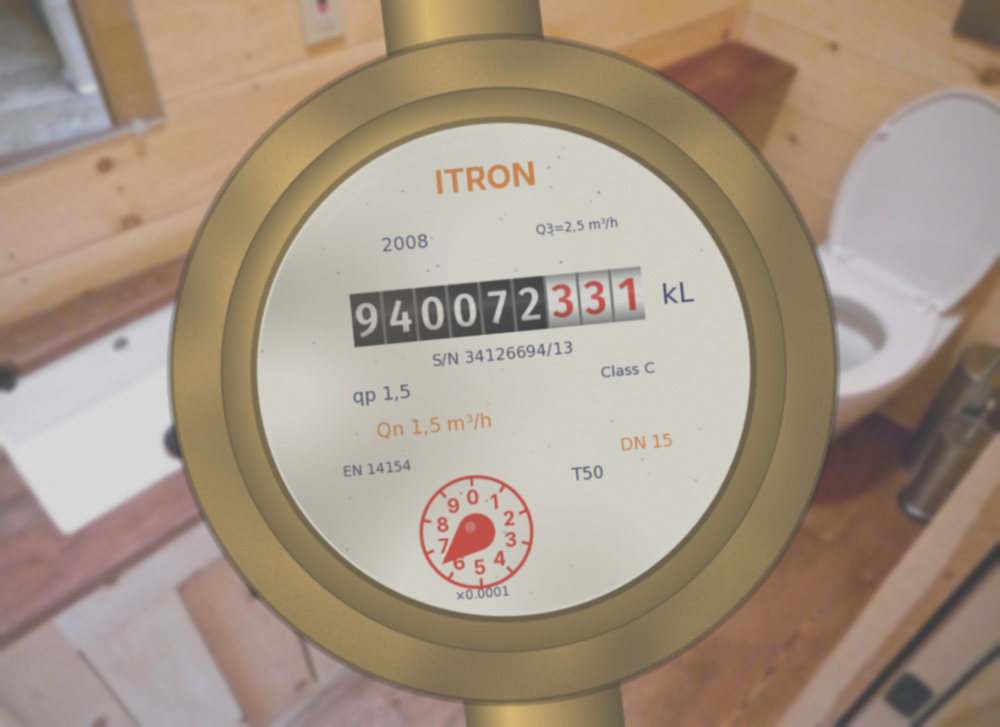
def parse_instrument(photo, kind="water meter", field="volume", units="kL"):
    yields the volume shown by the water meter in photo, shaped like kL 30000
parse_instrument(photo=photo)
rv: kL 940072.3316
